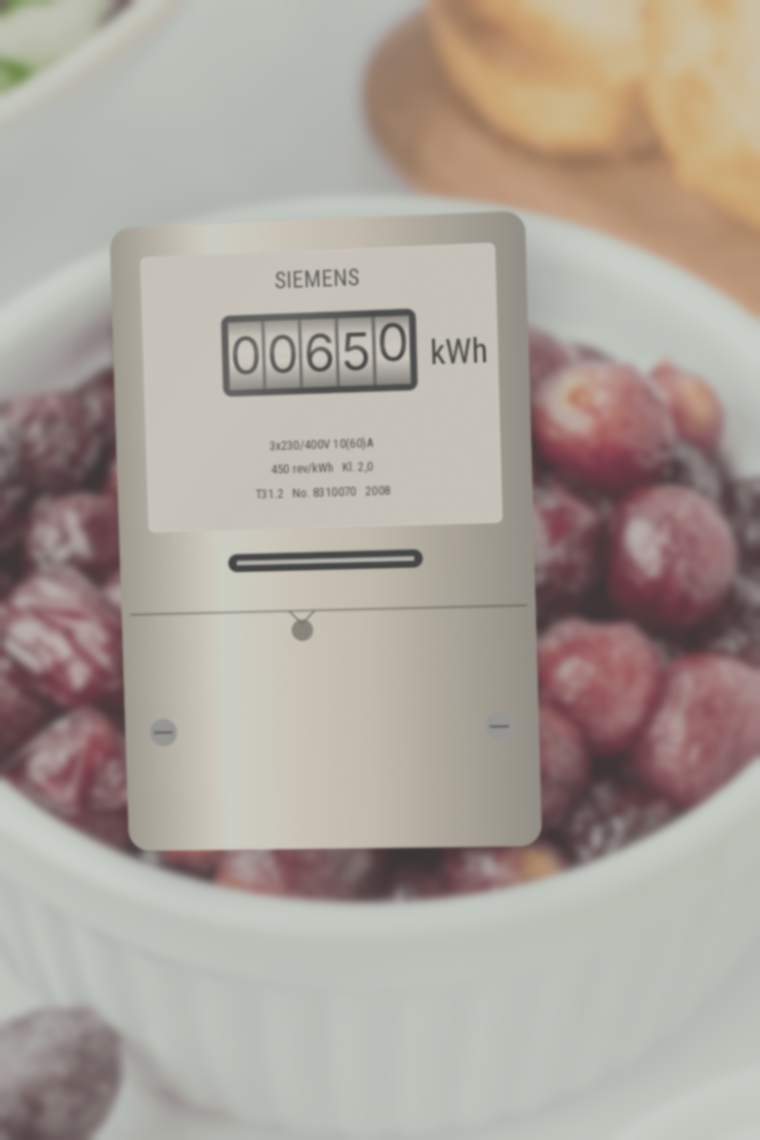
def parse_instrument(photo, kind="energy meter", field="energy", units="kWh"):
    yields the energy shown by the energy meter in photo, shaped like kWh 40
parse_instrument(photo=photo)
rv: kWh 650
